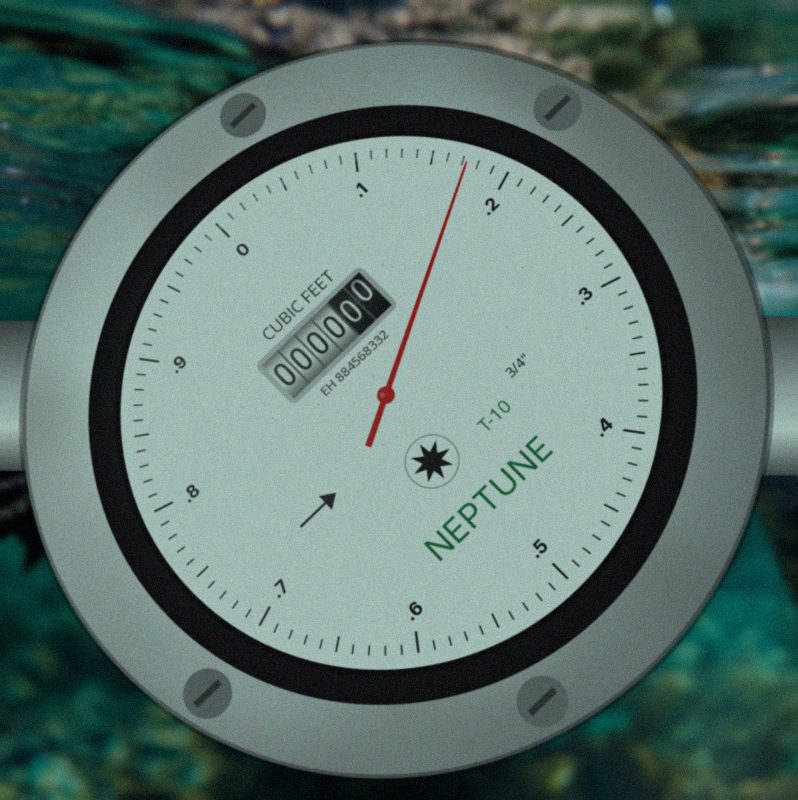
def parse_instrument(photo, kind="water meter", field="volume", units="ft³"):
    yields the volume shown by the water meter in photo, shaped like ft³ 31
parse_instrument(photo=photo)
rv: ft³ 0.17
